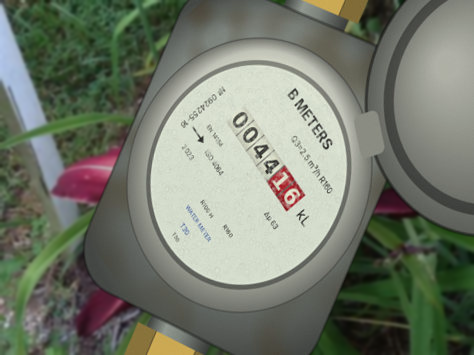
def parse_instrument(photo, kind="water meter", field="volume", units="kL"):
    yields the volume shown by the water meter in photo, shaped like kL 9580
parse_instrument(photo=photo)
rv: kL 44.16
